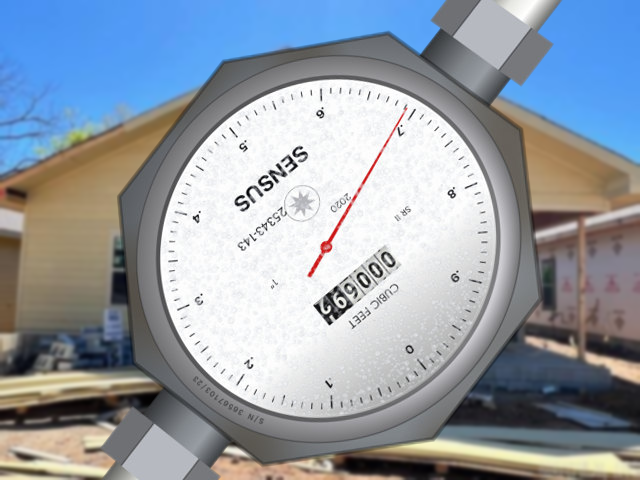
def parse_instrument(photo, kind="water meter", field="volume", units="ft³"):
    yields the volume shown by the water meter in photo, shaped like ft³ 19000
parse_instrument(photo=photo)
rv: ft³ 691.69
